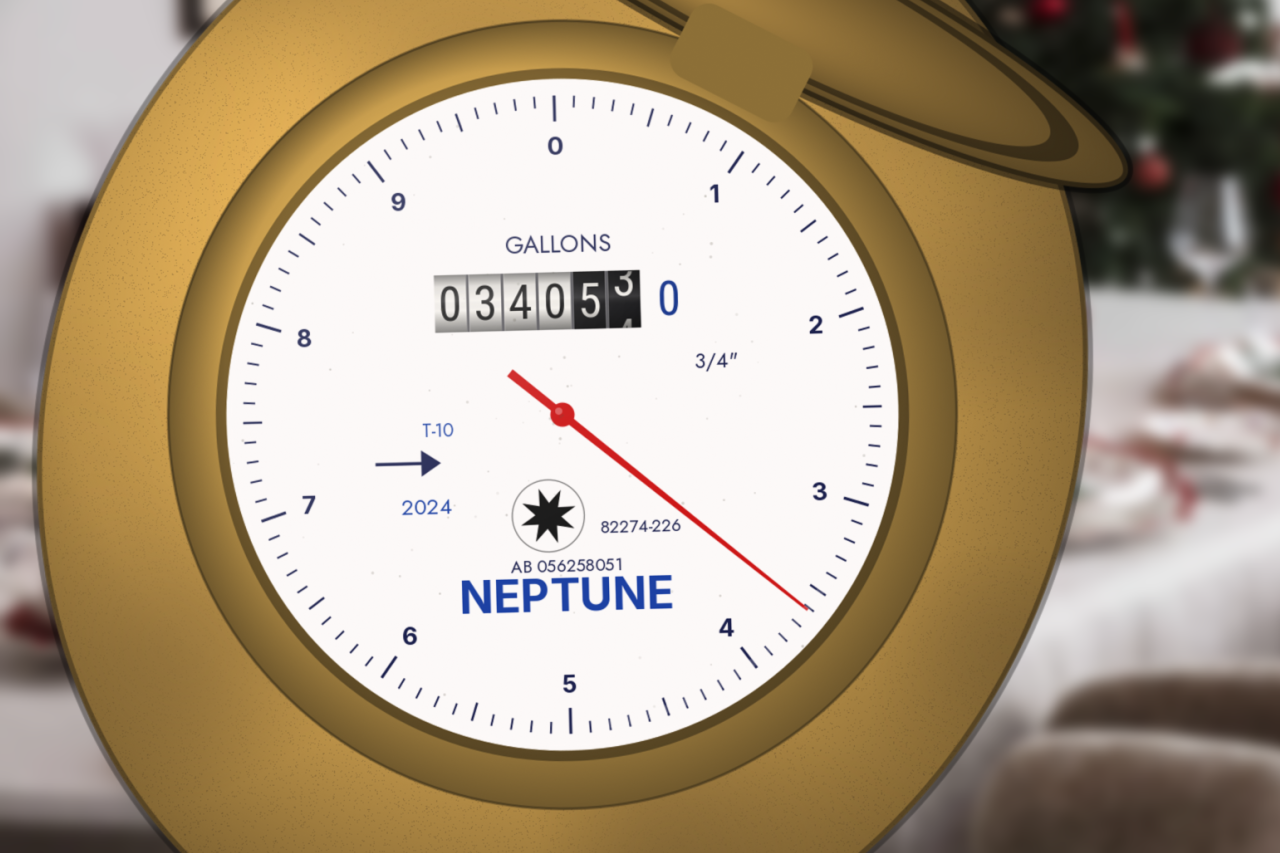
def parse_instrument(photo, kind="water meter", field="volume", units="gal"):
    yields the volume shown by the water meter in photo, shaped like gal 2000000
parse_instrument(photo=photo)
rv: gal 340533.6
